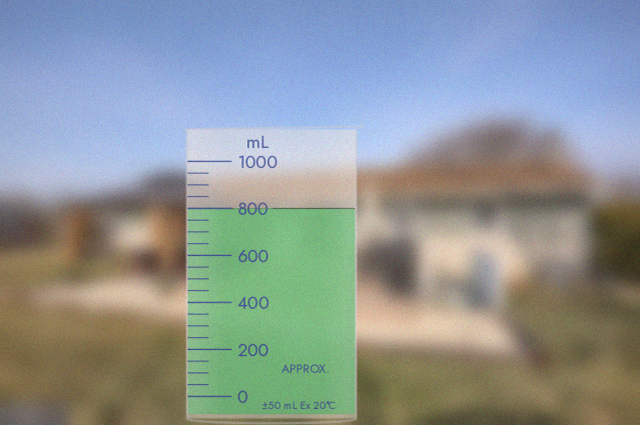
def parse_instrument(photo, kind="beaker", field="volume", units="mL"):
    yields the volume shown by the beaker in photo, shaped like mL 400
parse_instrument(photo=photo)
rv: mL 800
